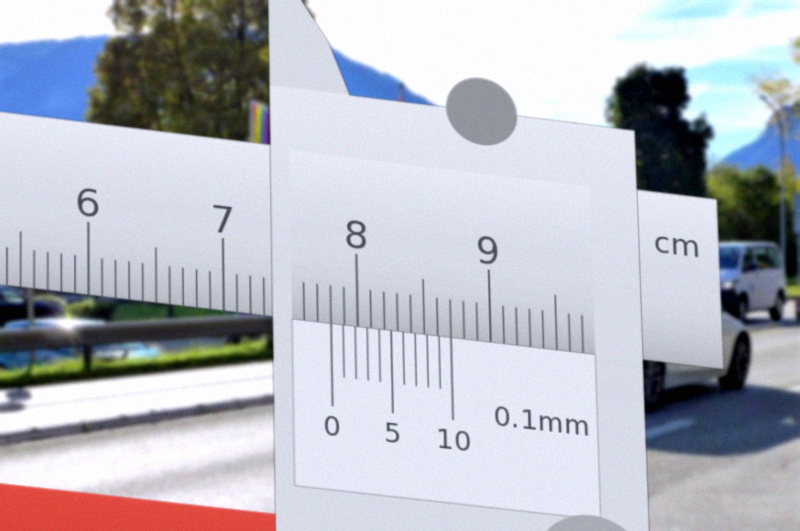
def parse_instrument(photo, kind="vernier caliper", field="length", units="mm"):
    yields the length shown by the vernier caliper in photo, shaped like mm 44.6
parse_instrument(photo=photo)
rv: mm 78.0
